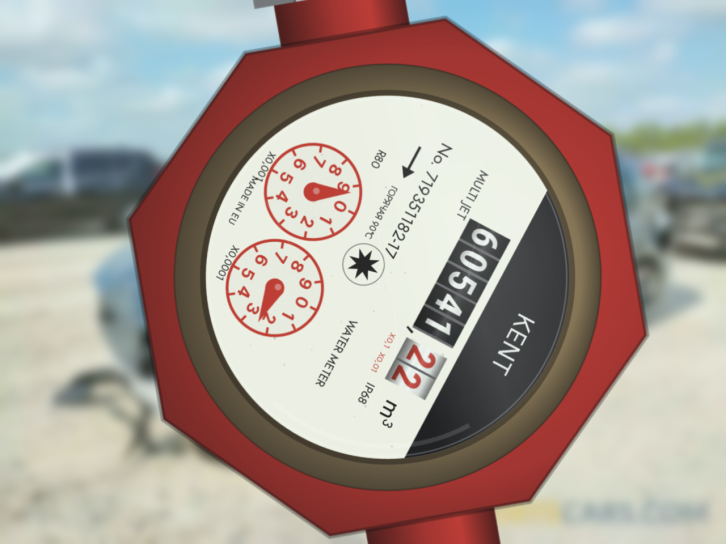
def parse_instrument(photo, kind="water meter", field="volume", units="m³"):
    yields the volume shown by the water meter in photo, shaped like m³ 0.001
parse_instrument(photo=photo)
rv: m³ 60541.2192
